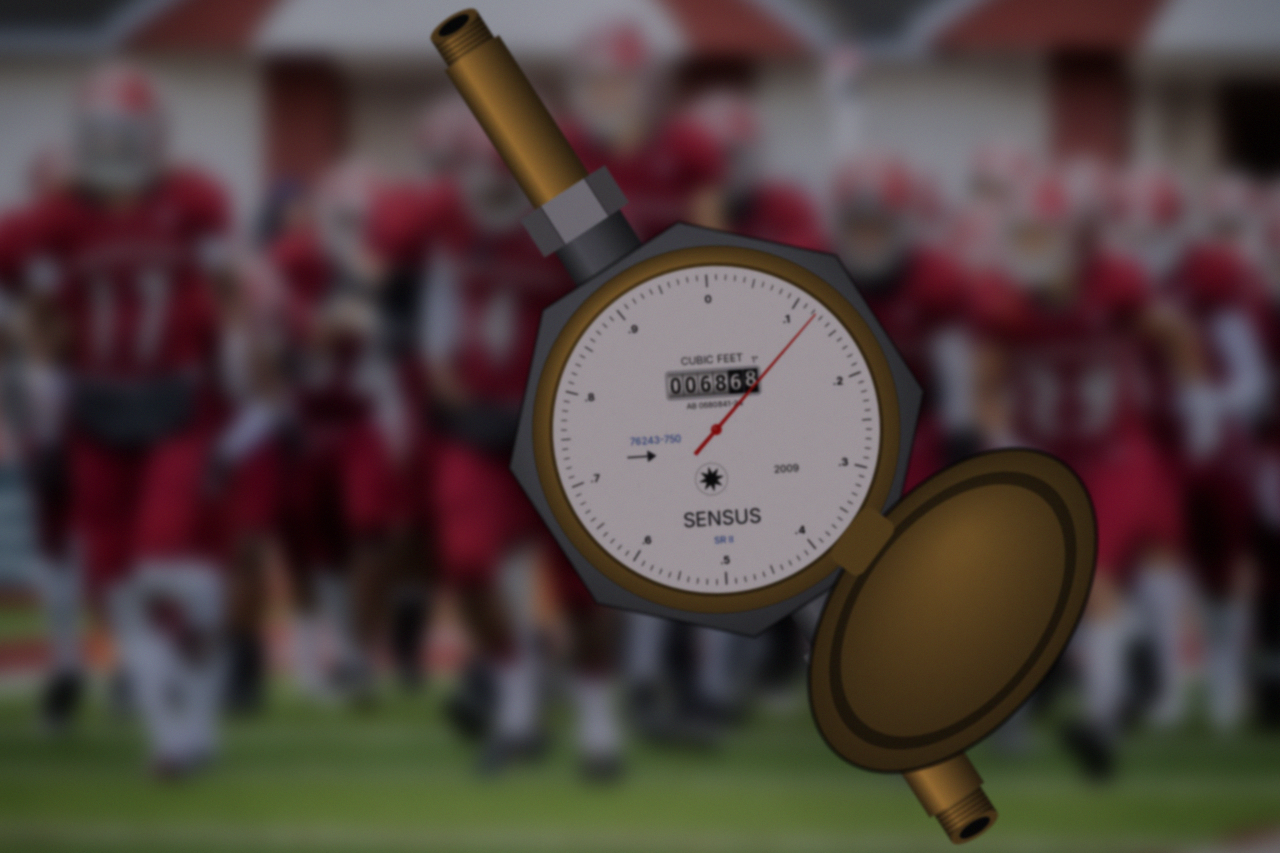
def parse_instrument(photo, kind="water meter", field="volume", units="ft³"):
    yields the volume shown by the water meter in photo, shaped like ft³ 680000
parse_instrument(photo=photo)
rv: ft³ 6868.12
